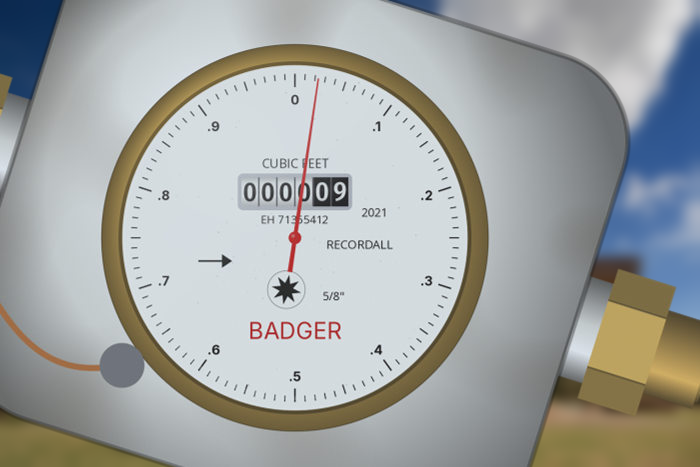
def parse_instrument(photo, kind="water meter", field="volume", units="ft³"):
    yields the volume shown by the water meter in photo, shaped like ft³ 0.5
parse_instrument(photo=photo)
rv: ft³ 9.02
